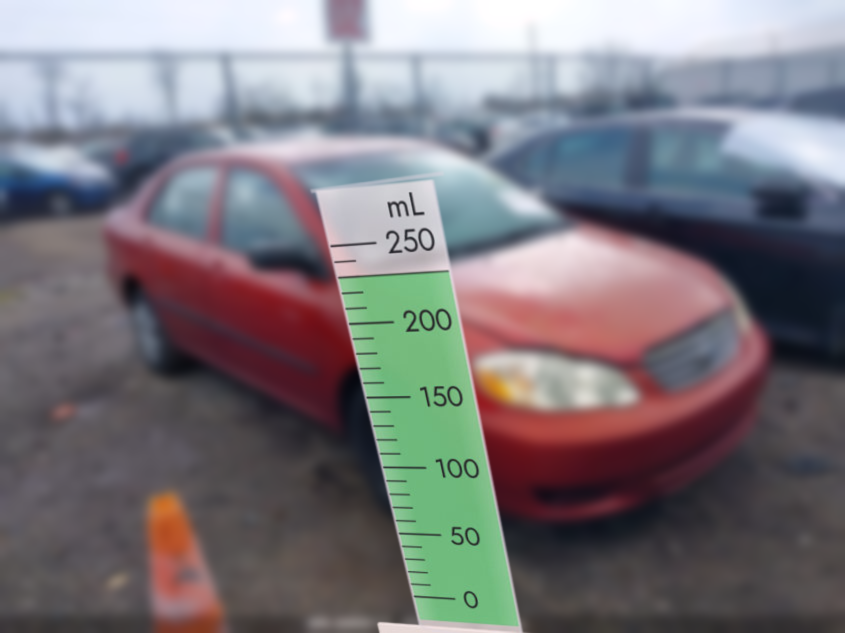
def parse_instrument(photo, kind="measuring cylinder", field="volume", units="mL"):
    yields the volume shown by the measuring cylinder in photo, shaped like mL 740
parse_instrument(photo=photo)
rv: mL 230
